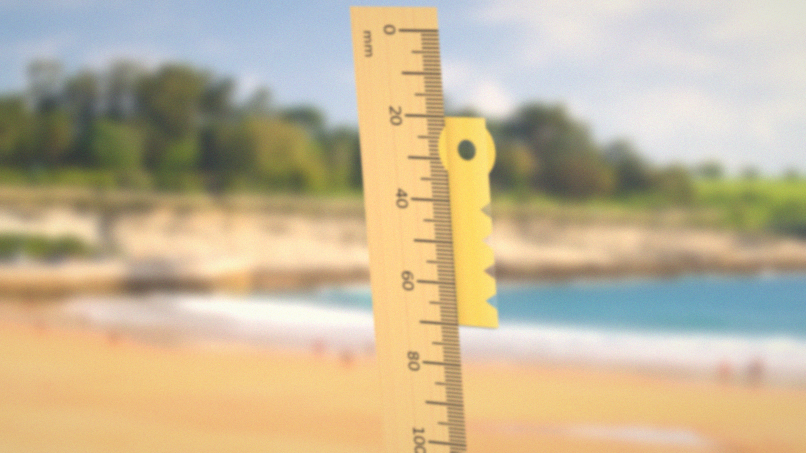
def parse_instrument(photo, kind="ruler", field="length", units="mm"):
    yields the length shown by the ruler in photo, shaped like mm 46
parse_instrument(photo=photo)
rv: mm 50
